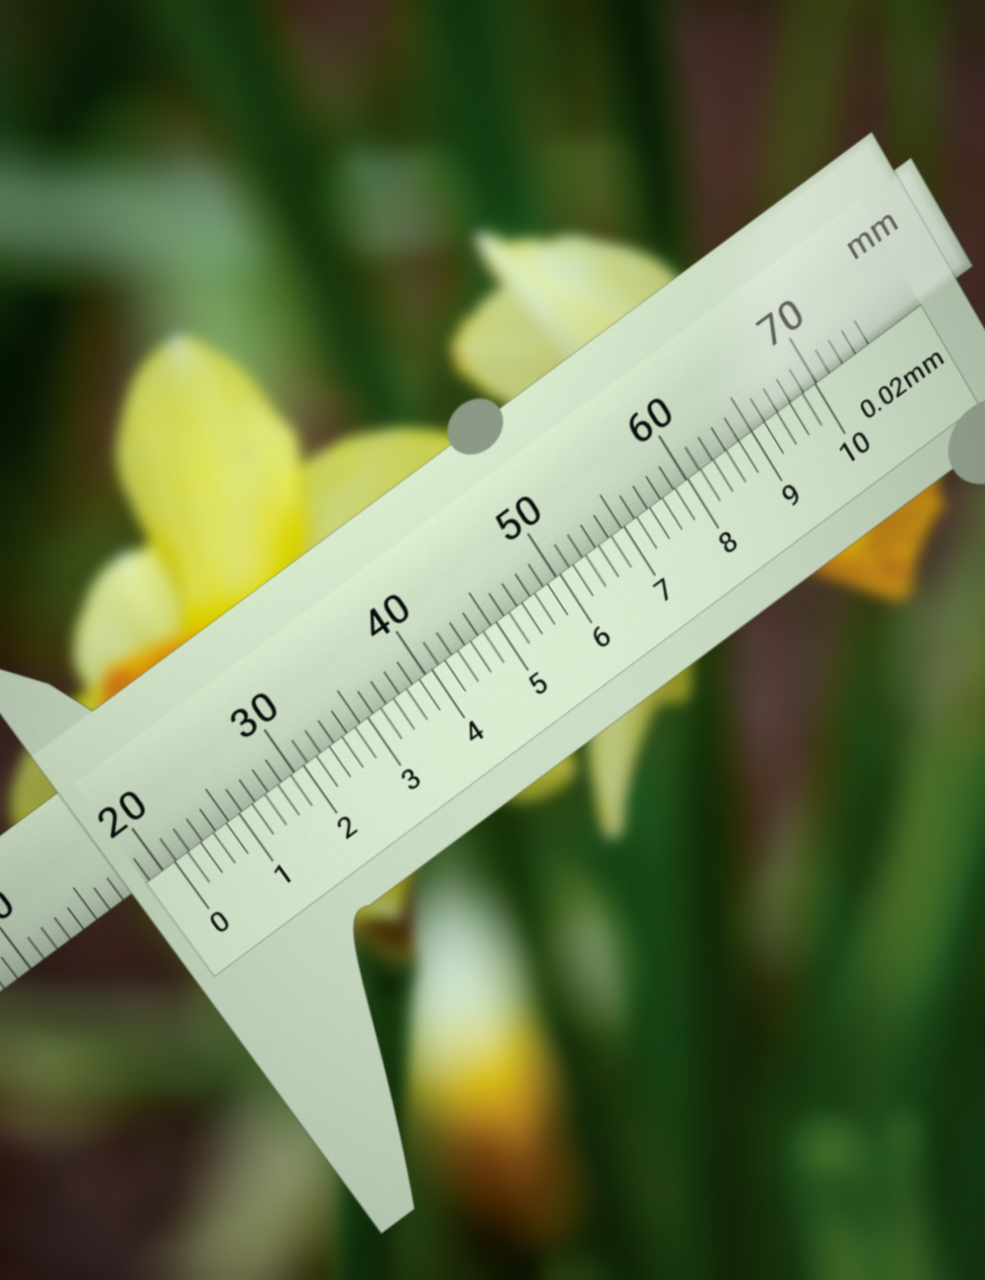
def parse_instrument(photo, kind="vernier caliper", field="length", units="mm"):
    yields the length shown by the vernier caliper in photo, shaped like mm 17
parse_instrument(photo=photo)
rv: mm 20.9
